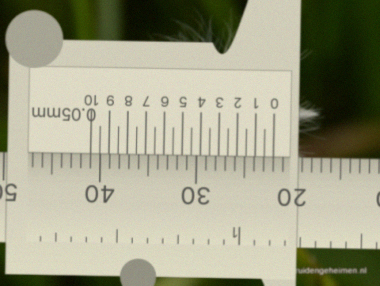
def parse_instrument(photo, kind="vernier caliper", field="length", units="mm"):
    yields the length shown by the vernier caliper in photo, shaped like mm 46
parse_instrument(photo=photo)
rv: mm 22.0
